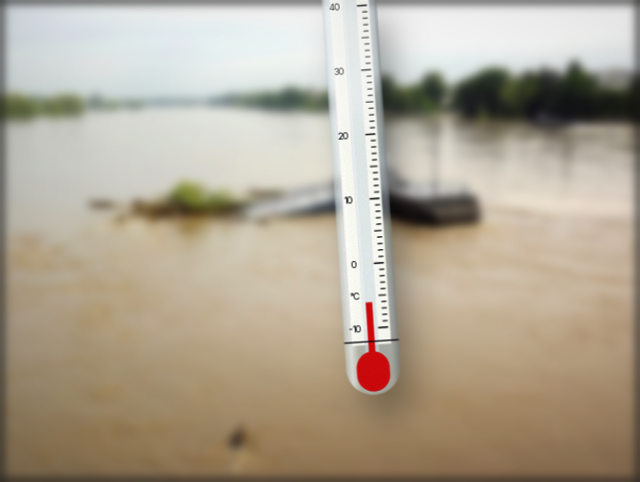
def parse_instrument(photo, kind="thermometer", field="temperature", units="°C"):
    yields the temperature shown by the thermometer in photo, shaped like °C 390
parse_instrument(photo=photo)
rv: °C -6
